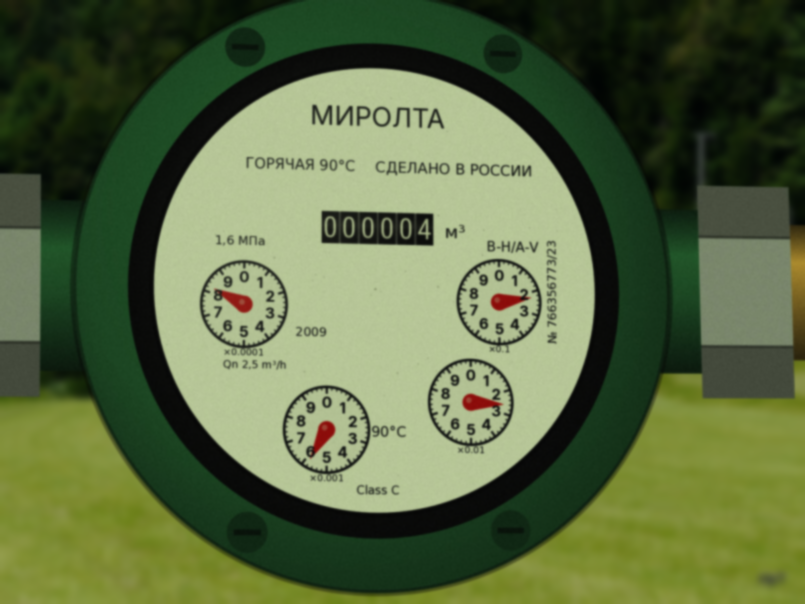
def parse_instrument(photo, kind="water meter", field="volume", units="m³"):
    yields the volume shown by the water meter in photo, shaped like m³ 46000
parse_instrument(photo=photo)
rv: m³ 4.2258
